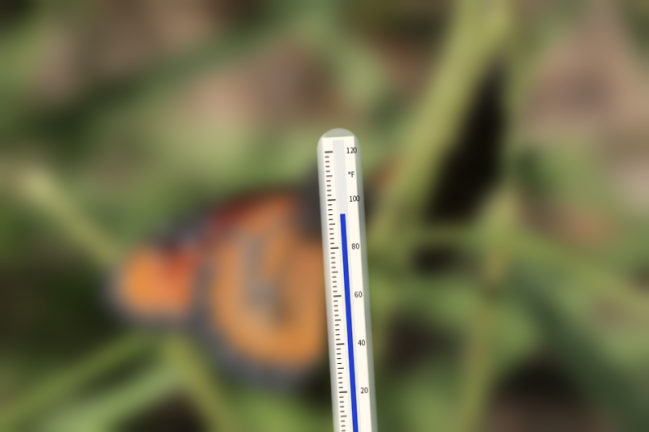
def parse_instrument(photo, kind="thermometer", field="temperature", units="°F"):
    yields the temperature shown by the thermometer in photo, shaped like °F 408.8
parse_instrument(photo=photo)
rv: °F 94
